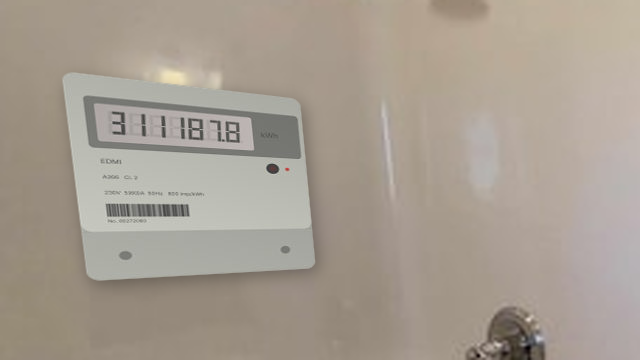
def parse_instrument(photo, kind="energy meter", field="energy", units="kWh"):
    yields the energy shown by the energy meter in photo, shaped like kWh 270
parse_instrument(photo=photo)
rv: kWh 311187.8
